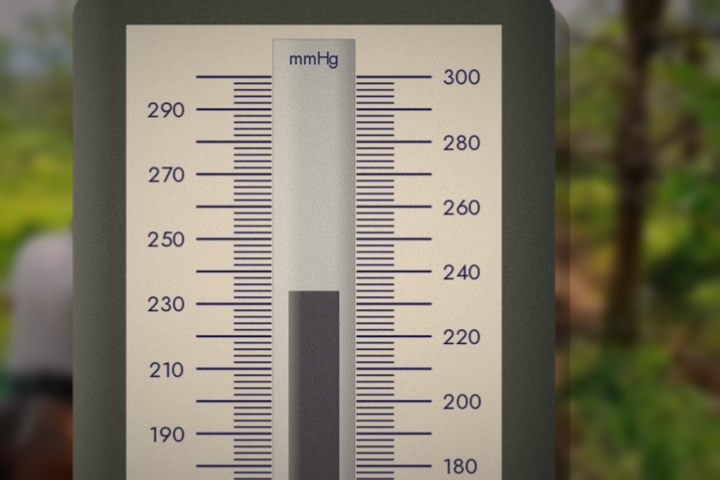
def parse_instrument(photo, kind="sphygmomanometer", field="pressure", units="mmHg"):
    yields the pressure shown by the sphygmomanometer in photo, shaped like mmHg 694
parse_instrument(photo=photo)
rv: mmHg 234
